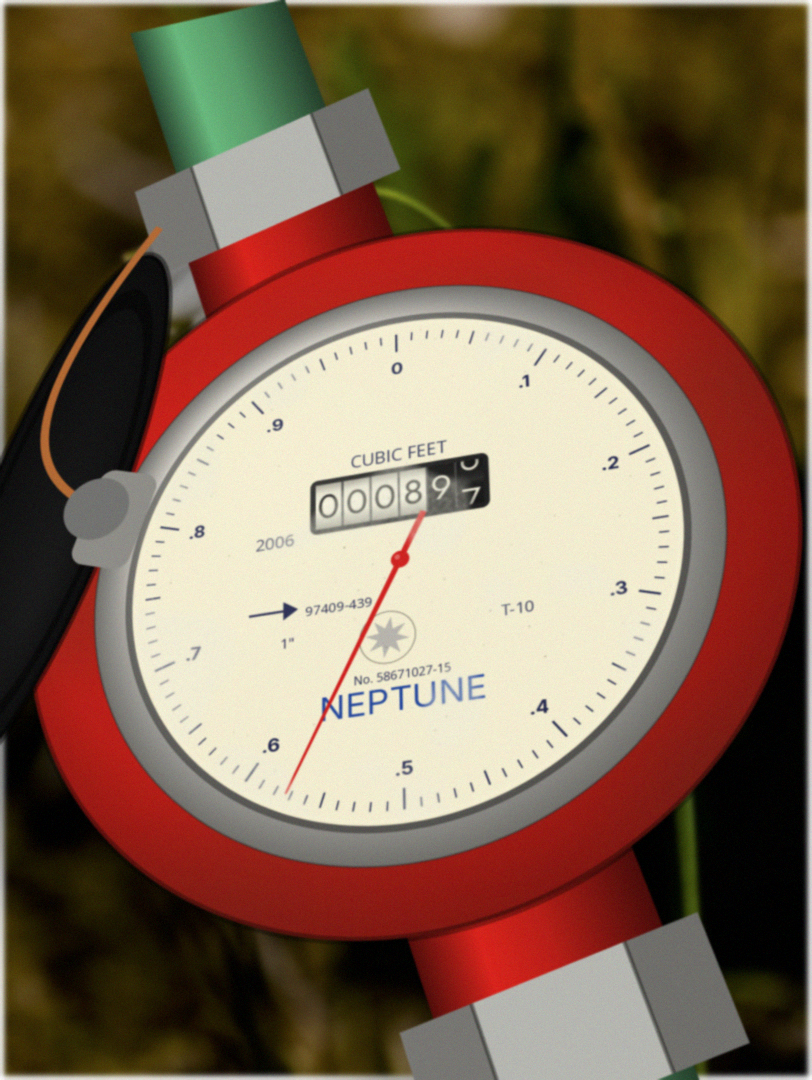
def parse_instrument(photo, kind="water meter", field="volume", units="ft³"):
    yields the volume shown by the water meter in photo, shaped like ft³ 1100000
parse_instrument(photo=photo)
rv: ft³ 896.57
